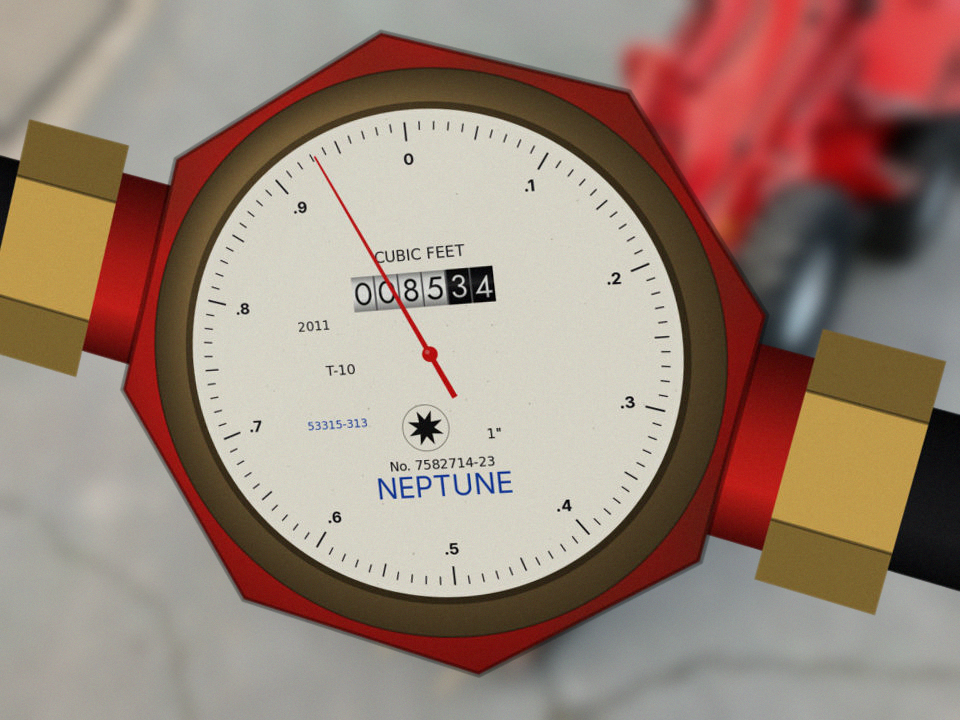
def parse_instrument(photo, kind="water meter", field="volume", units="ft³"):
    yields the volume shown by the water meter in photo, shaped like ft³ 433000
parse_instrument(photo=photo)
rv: ft³ 8533.93
